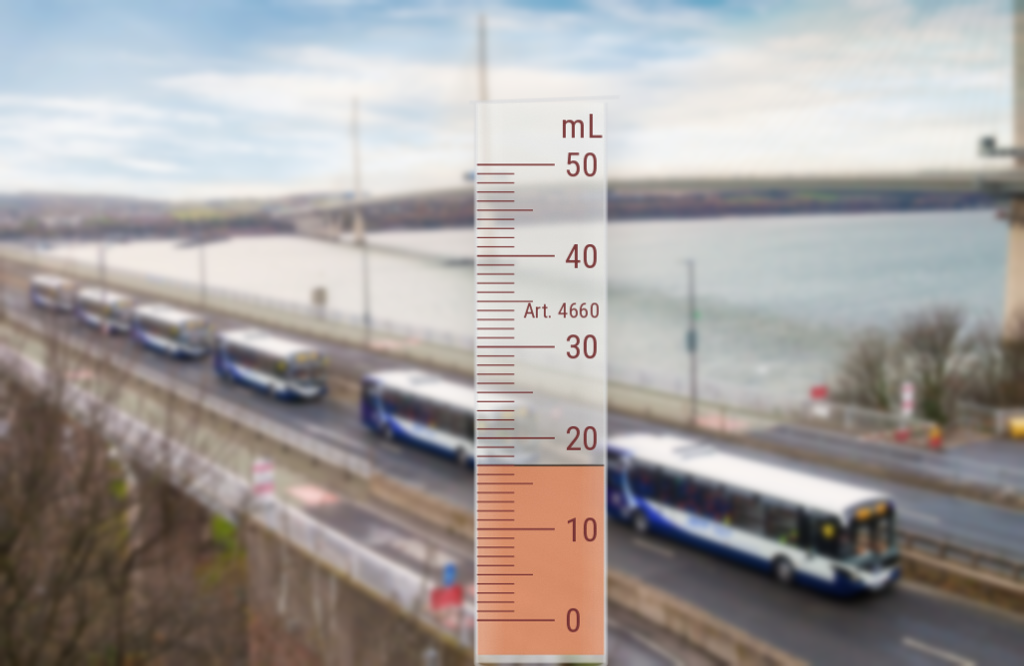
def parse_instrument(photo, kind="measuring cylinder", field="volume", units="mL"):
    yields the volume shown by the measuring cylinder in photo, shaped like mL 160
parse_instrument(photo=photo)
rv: mL 17
